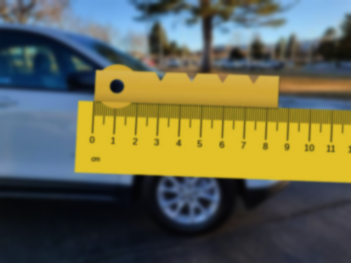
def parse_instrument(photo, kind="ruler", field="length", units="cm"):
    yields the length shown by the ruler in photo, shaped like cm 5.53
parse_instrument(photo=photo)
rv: cm 8.5
